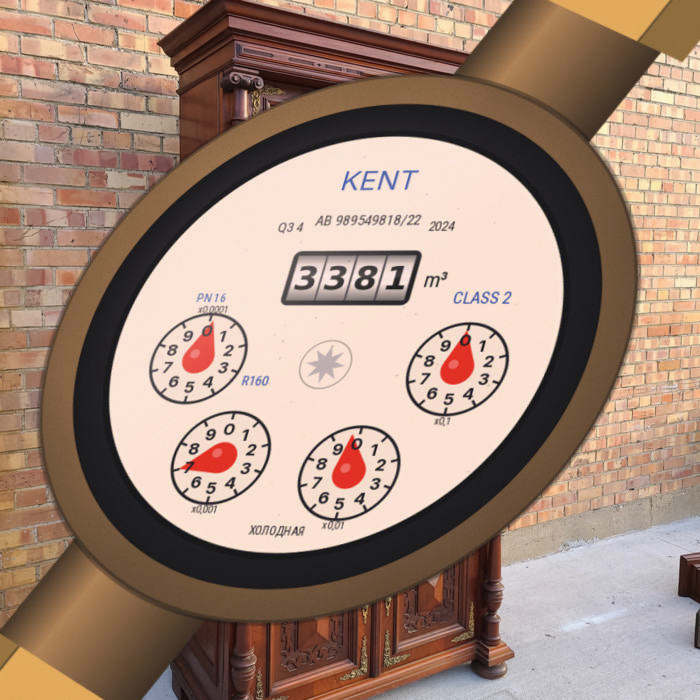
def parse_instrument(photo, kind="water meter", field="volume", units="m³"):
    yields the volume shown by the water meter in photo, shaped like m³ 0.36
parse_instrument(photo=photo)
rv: m³ 3380.9970
